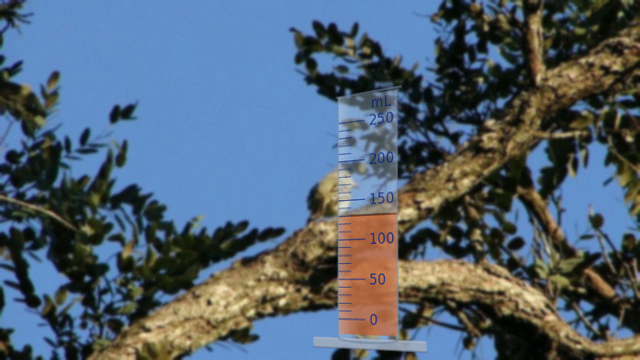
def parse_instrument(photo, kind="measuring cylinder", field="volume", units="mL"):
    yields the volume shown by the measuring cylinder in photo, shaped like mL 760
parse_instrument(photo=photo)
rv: mL 130
